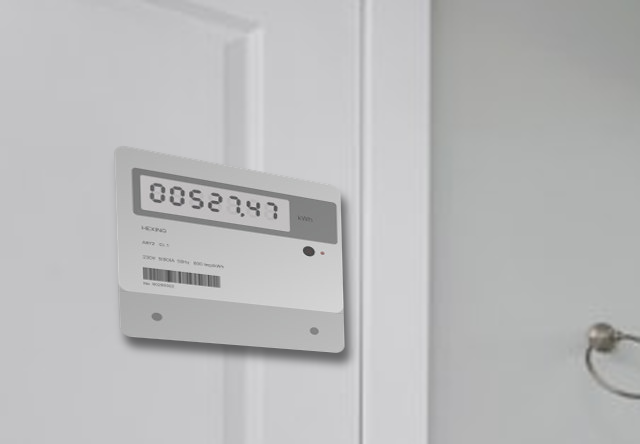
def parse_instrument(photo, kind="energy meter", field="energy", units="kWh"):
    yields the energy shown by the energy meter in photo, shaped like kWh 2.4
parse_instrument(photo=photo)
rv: kWh 527.47
